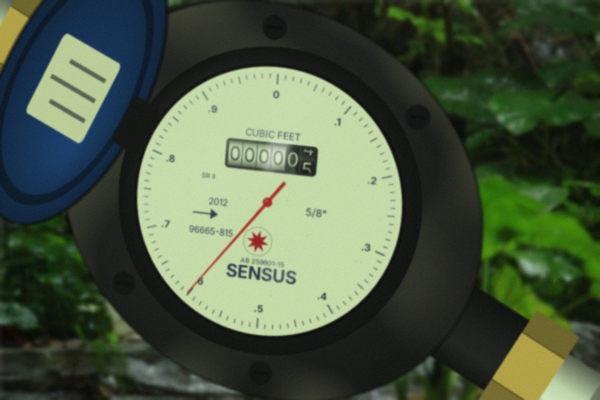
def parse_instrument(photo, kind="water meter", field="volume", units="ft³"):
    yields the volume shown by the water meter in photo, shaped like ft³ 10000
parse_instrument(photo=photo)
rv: ft³ 4.60
